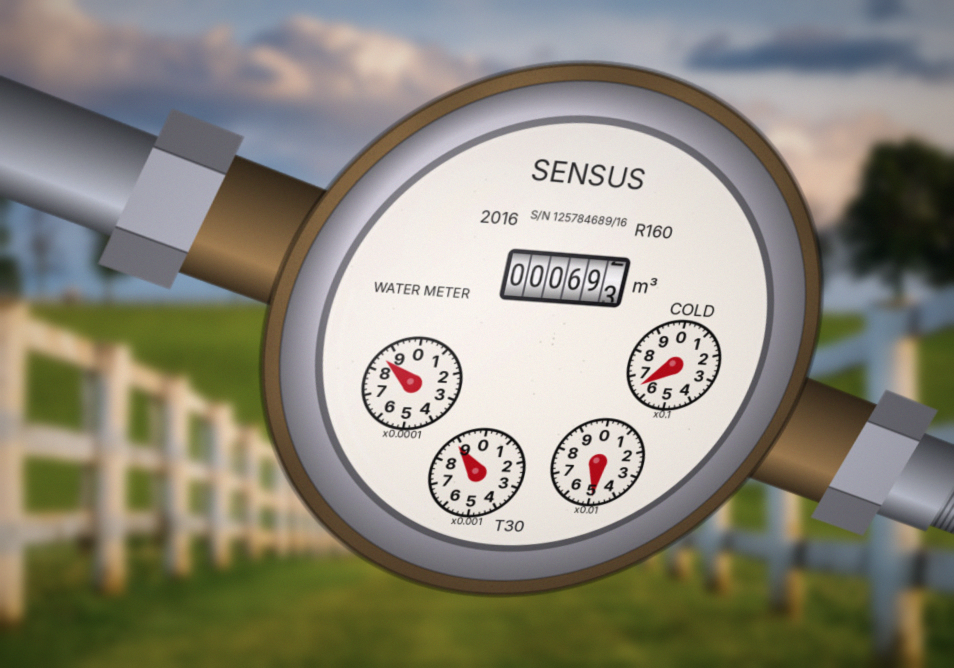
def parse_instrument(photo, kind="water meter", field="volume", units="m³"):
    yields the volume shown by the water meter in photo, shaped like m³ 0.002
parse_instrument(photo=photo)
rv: m³ 692.6488
